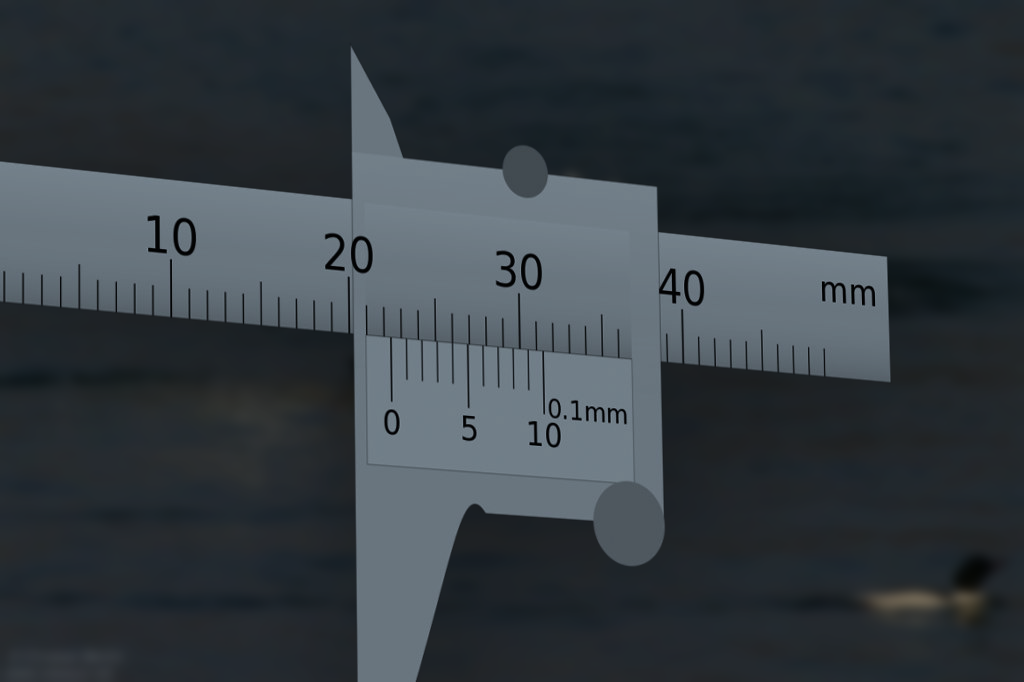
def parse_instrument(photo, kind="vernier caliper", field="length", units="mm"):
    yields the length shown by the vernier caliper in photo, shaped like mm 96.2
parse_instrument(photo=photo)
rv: mm 22.4
